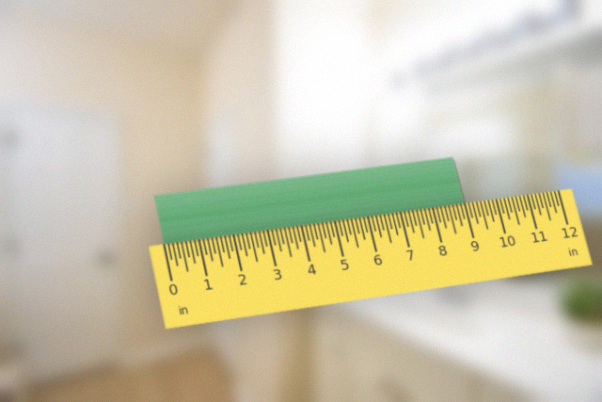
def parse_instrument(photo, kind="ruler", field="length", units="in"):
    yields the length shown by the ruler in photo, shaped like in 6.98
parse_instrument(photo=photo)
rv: in 9
